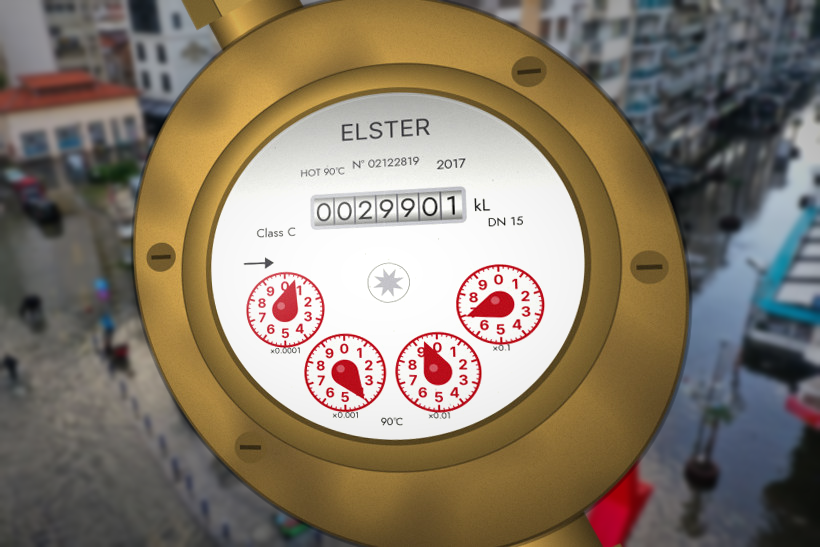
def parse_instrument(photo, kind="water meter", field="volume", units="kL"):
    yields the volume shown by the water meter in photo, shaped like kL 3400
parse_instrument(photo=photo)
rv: kL 29901.6940
